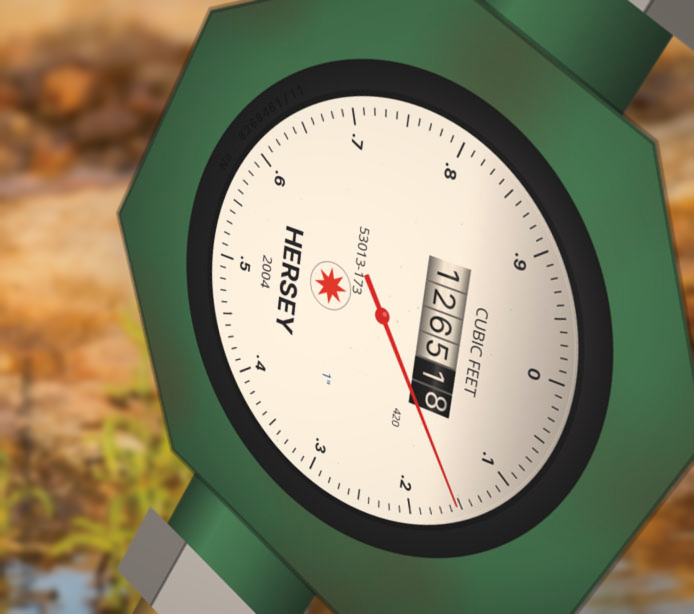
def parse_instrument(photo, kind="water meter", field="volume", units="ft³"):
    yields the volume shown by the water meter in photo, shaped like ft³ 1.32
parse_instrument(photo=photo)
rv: ft³ 126518.15
